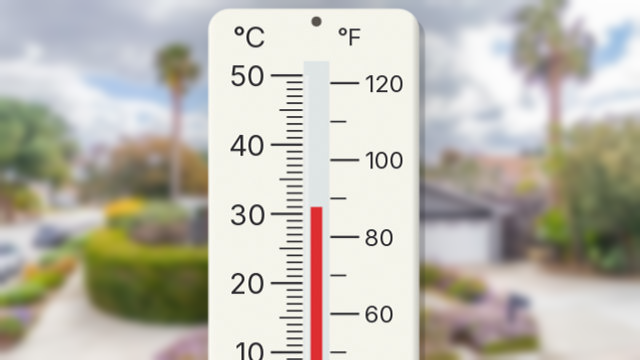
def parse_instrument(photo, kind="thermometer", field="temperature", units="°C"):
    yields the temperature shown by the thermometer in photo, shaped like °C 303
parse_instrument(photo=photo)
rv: °C 31
